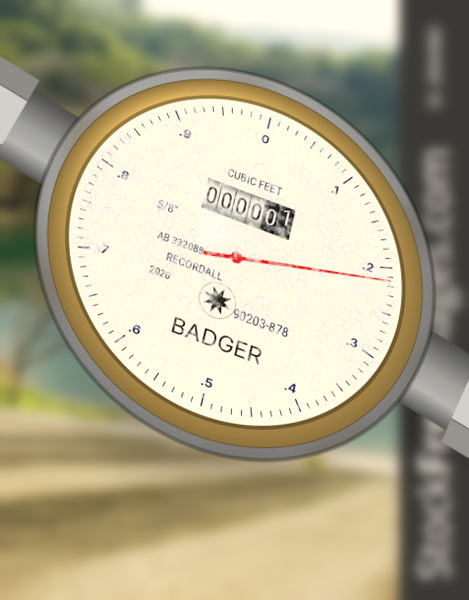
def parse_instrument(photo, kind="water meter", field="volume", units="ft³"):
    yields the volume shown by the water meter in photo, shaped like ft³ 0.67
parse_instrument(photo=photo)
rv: ft³ 1.21
